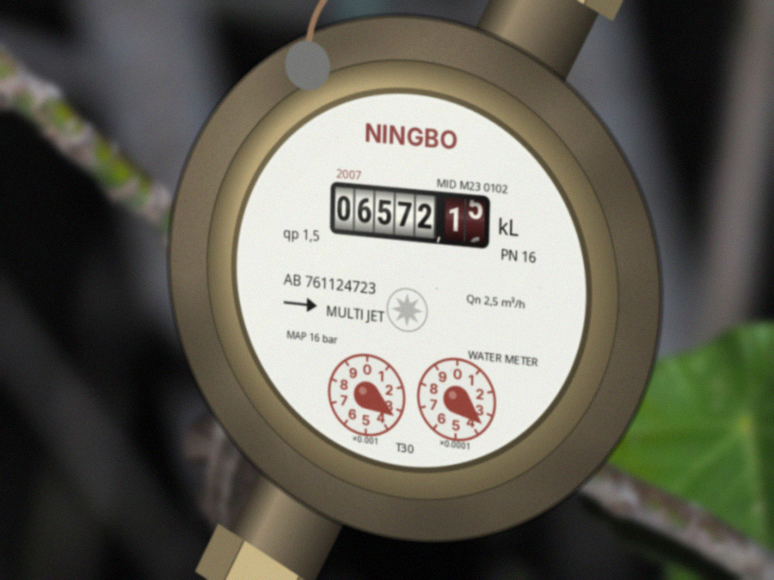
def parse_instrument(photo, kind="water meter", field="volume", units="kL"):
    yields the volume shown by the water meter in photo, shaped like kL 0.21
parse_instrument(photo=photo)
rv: kL 6572.1533
